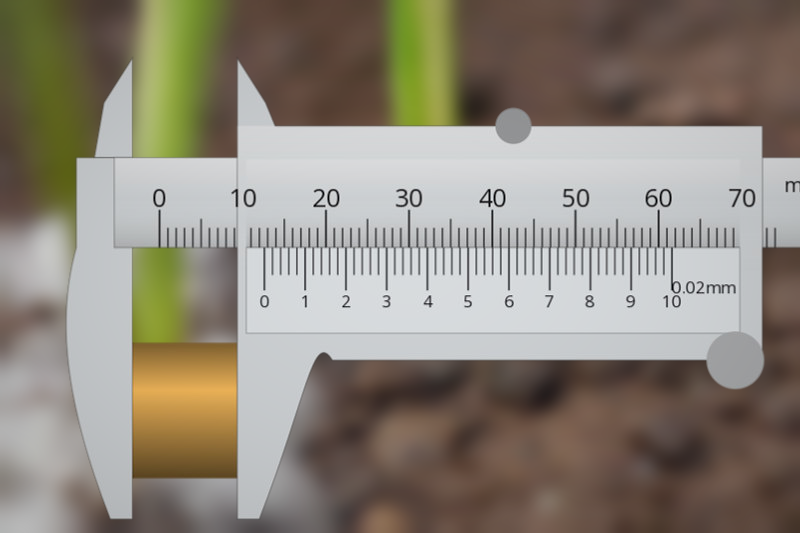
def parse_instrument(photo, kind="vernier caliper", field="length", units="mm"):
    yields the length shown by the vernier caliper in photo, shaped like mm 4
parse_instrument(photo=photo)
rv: mm 12.6
